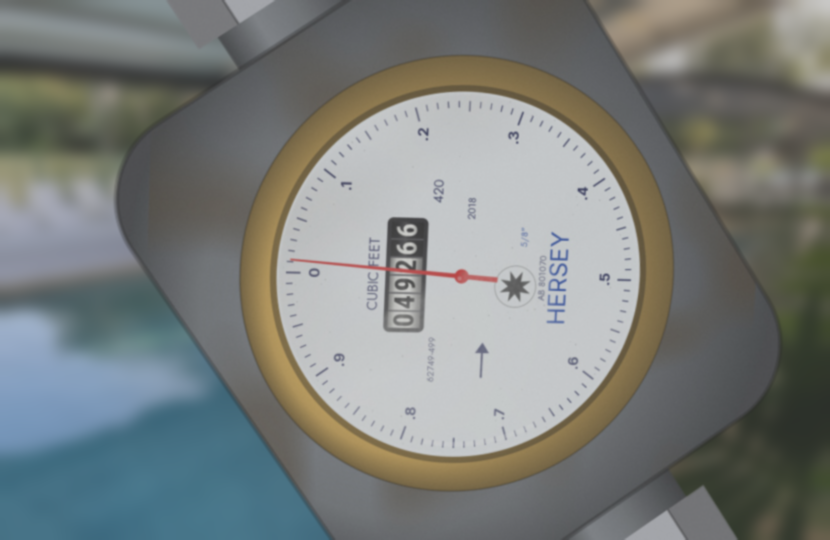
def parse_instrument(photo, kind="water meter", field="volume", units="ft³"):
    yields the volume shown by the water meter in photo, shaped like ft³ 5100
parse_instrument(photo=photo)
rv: ft³ 49266.01
